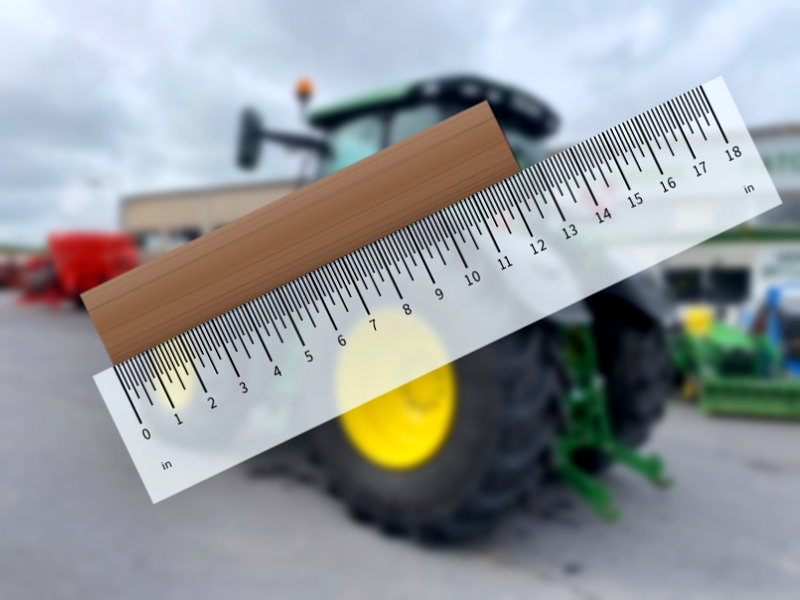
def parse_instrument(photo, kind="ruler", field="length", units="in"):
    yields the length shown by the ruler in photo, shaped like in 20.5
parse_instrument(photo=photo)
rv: in 12.5
